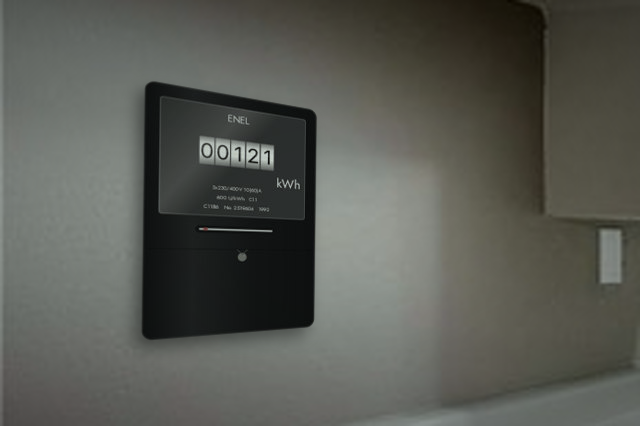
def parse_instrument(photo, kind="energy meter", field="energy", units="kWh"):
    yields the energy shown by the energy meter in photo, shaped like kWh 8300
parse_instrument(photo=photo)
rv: kWh 121
